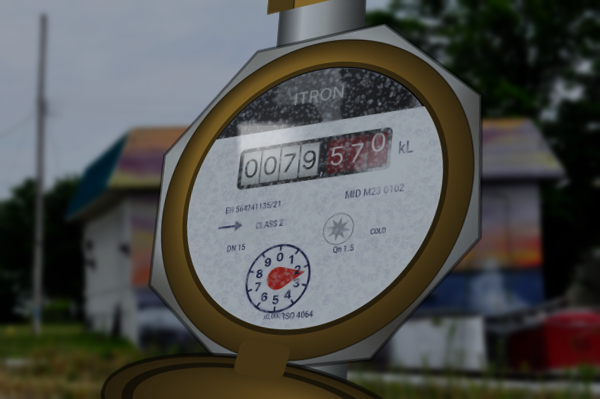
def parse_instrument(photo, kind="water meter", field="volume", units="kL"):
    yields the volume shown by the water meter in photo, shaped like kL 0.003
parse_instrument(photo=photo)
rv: kL 79.5702
